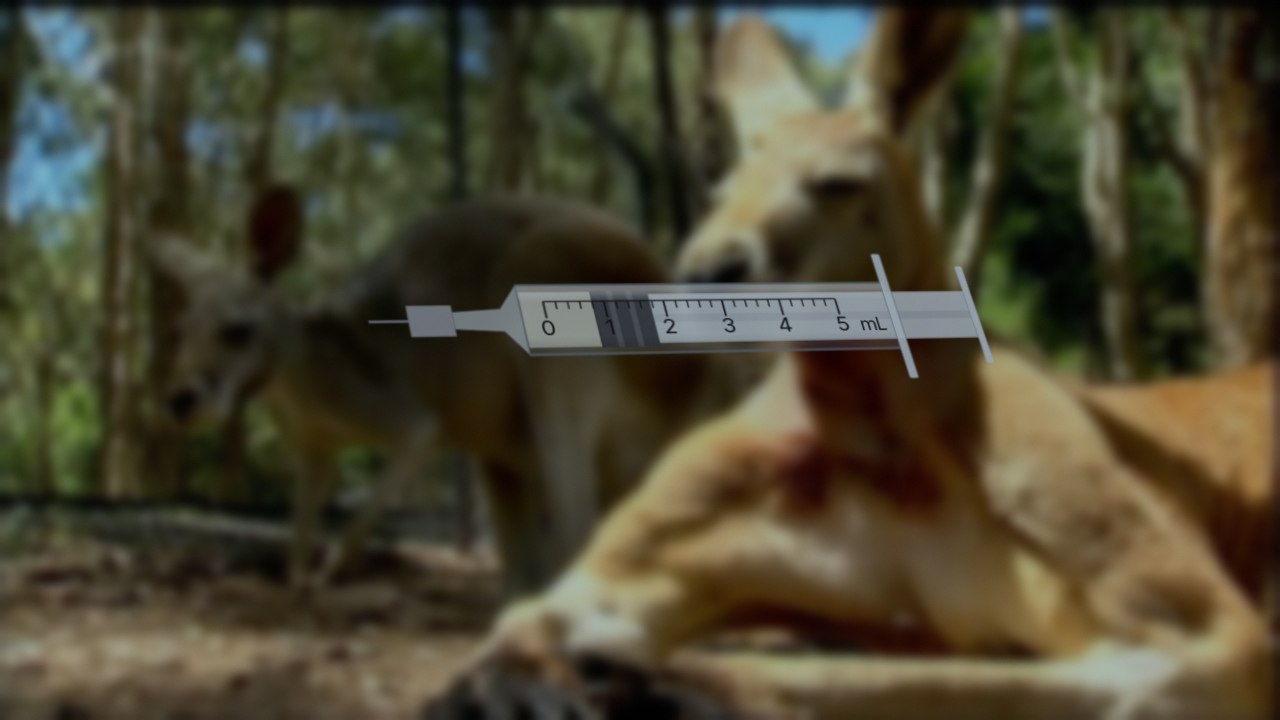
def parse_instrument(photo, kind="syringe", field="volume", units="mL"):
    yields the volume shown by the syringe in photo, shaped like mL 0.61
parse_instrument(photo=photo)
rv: mL 0.8
